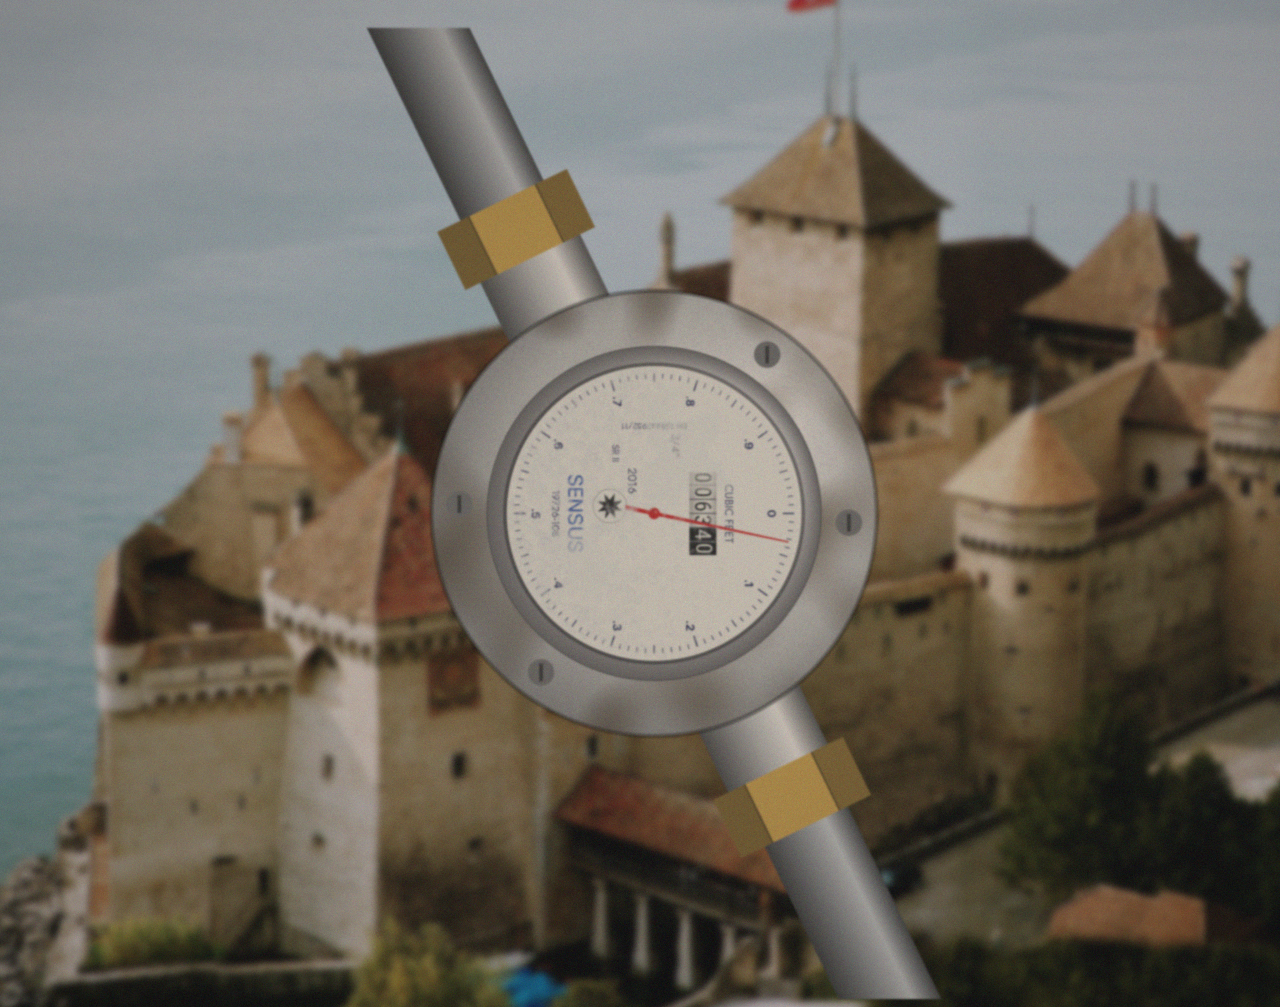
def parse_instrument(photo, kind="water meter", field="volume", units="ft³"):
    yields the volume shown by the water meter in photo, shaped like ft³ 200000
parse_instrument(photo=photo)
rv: ft³ 6340.03
